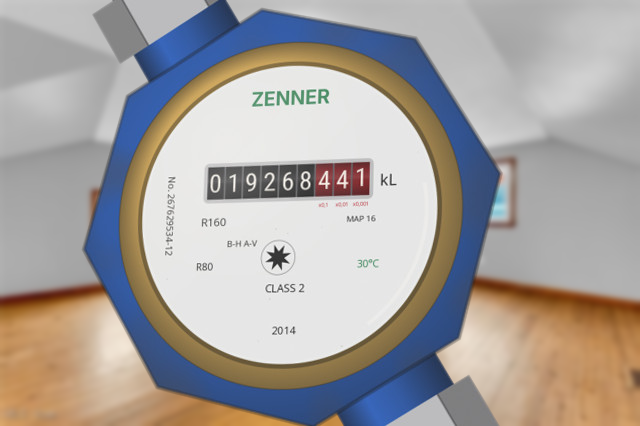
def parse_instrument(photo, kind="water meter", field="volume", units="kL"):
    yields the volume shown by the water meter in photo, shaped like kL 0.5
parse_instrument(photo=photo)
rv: kL 19268.441
